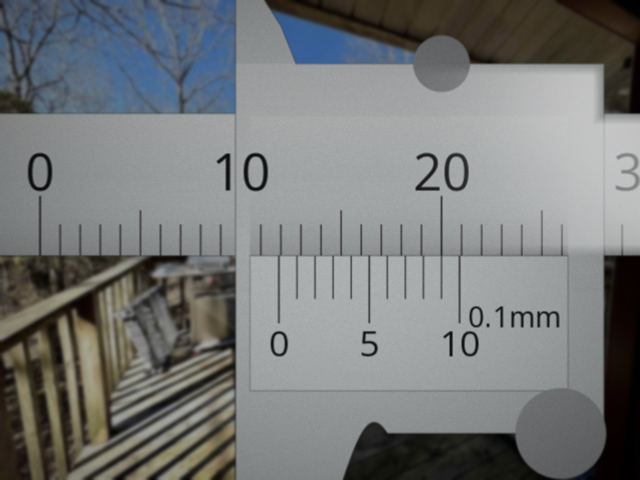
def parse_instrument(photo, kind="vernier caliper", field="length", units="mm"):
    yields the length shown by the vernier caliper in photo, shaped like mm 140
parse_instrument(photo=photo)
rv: mm 11.9
